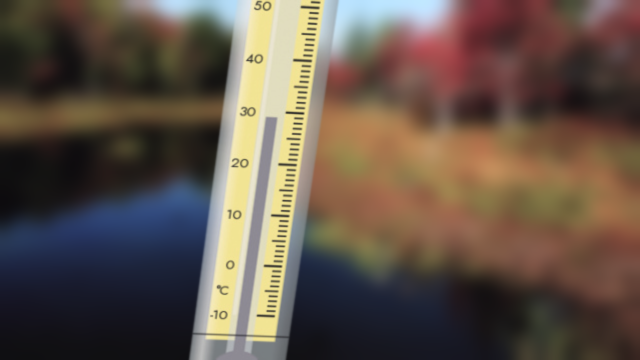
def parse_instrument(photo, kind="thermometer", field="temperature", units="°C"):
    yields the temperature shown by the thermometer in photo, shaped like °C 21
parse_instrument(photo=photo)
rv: °C 29
